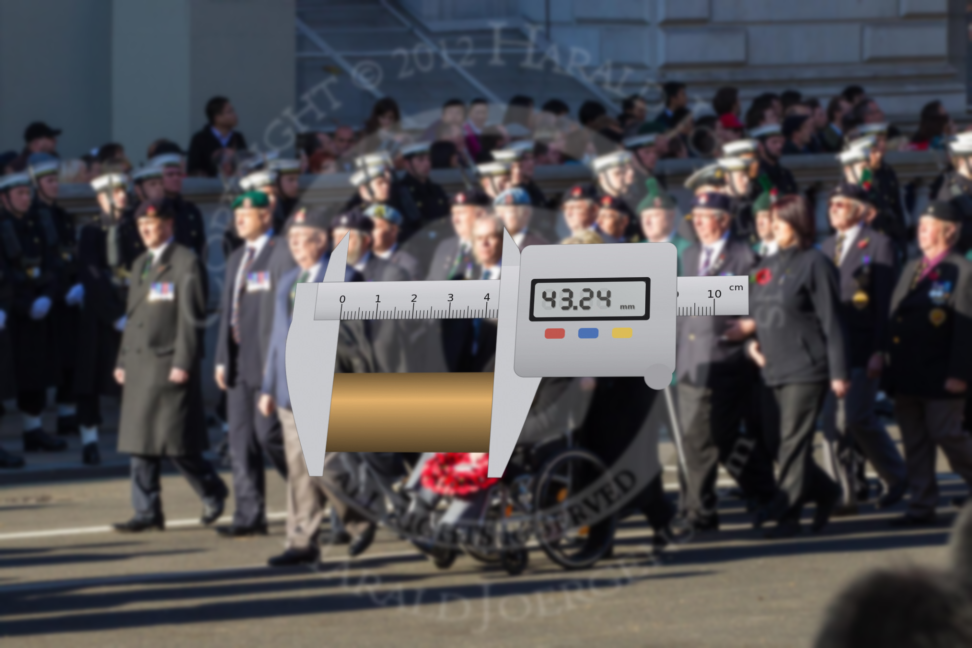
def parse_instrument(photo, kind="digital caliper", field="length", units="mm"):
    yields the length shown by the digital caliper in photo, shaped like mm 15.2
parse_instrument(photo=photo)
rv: mm 43.24
